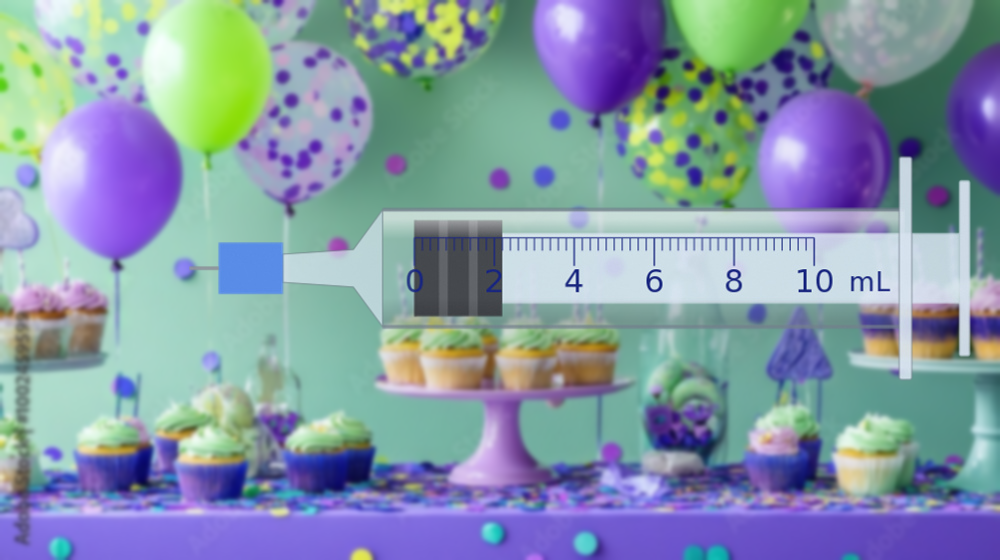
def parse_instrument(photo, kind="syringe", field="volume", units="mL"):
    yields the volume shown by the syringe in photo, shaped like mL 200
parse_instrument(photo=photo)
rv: mL 0
